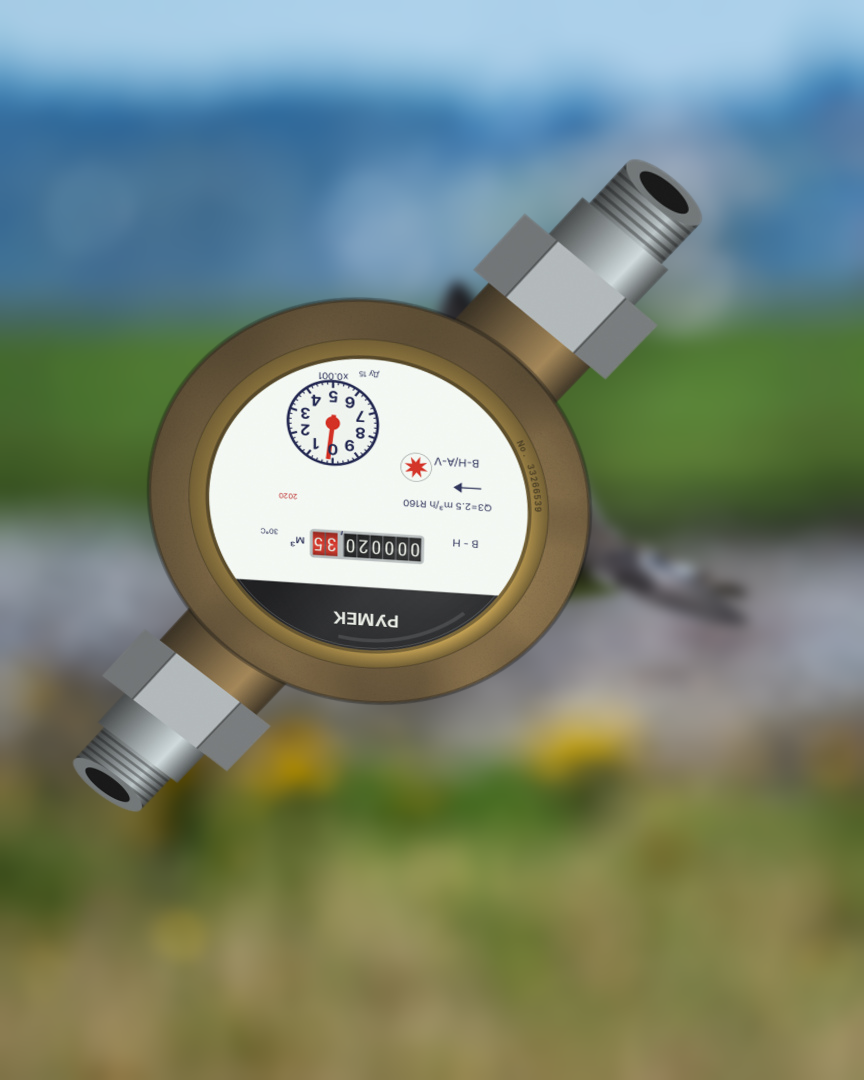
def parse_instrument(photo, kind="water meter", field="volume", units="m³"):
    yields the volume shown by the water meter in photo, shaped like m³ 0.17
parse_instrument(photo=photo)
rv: m³ 20.350
